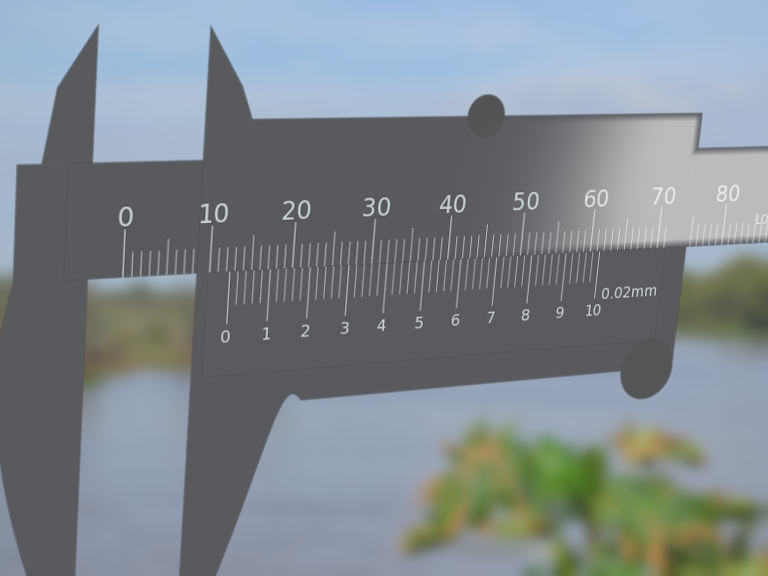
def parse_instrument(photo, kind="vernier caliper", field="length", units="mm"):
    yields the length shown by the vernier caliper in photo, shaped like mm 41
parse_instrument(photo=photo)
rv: mm 12.4
